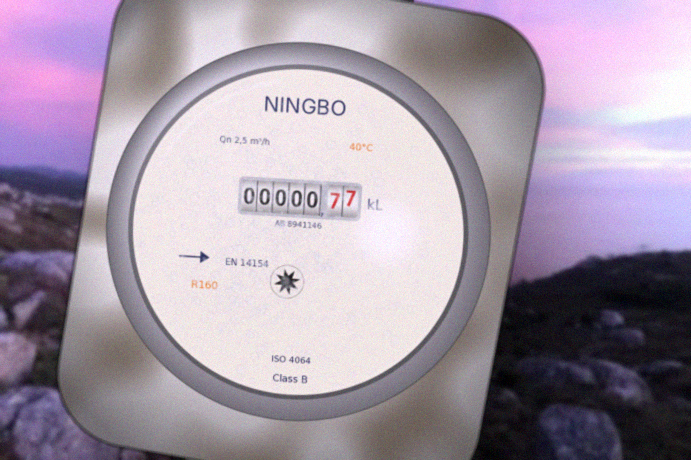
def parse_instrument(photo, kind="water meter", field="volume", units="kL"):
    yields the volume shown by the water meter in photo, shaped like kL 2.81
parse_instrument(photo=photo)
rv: kL 0.77
